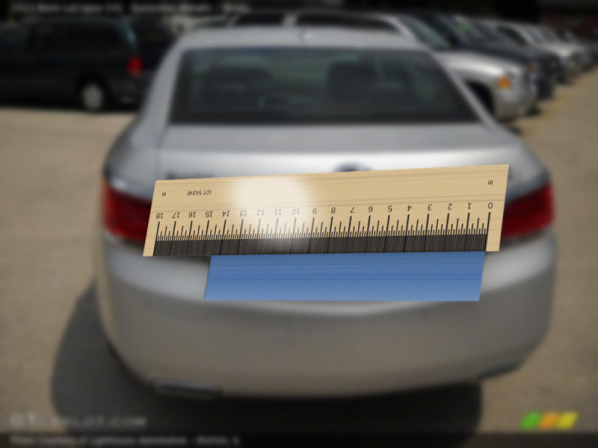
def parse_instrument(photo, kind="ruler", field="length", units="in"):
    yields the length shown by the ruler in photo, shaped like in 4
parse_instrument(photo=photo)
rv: in 14.5
